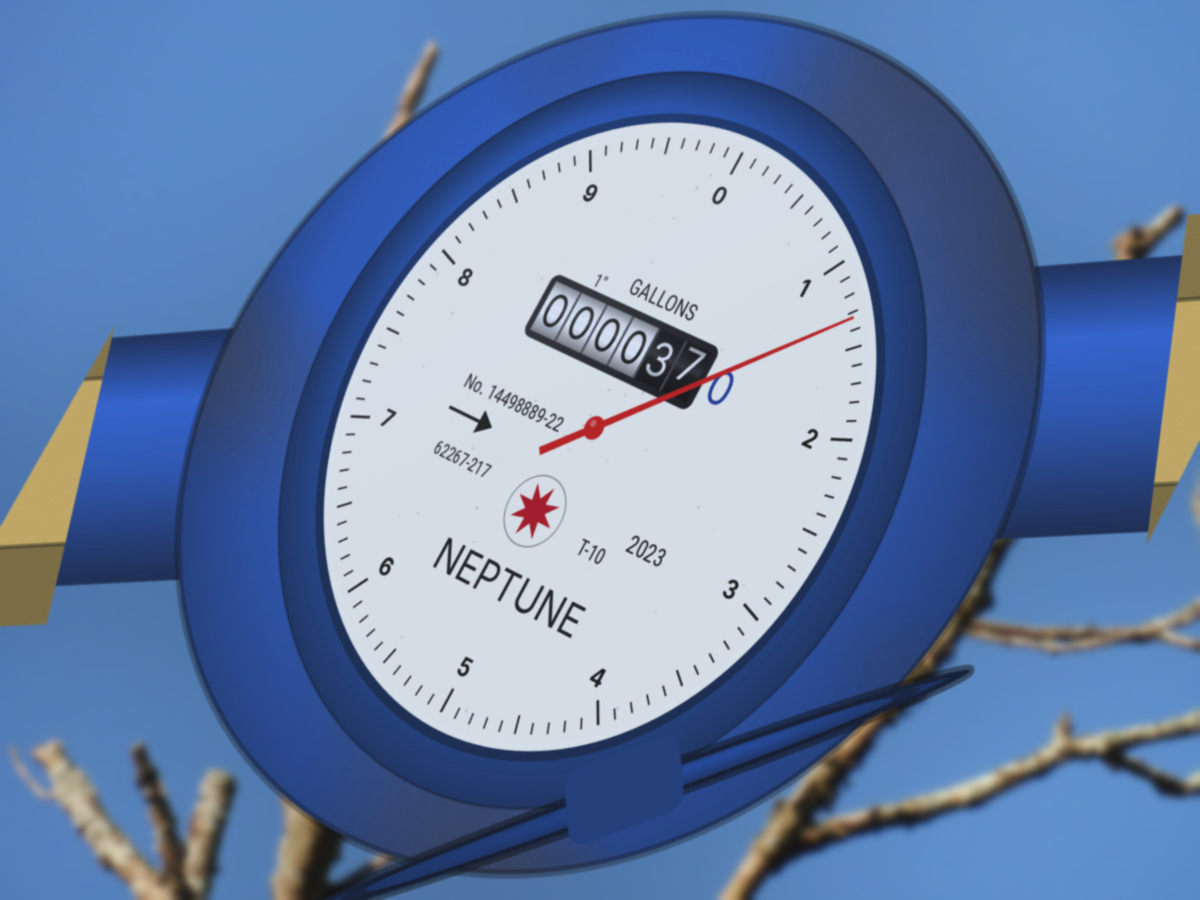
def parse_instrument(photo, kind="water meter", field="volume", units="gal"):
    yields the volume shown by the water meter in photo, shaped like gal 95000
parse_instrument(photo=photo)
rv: gal 371.3
